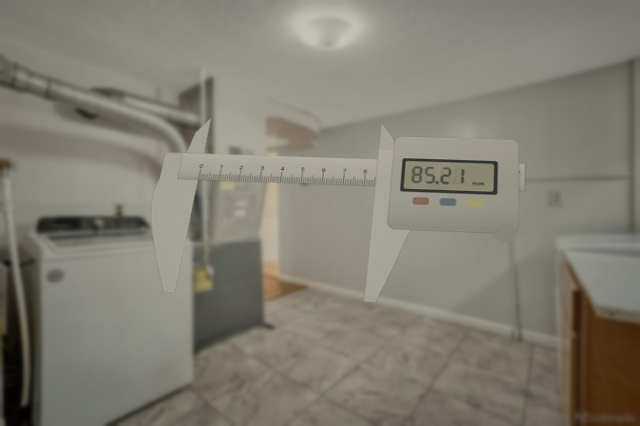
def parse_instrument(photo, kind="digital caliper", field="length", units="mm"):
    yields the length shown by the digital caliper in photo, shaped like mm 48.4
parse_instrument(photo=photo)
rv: mm 85.21
